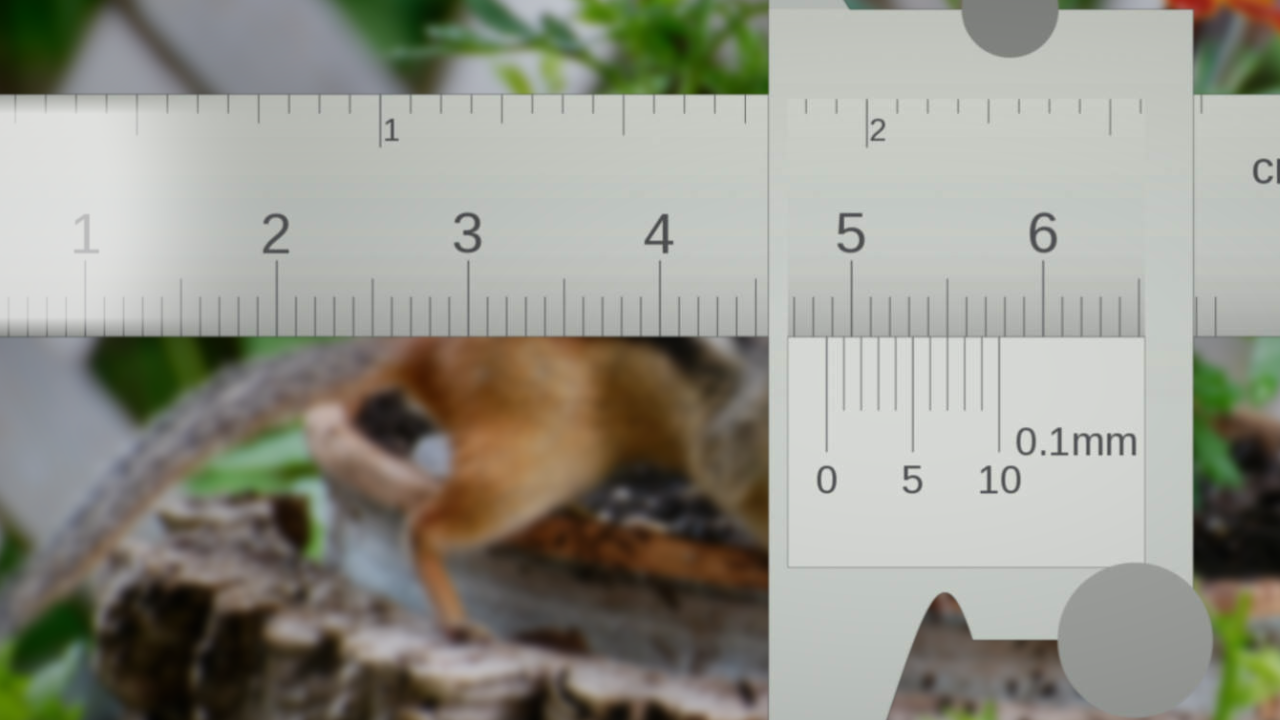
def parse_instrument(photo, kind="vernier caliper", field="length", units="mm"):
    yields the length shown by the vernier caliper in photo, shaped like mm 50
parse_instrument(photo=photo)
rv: mm 48.7
